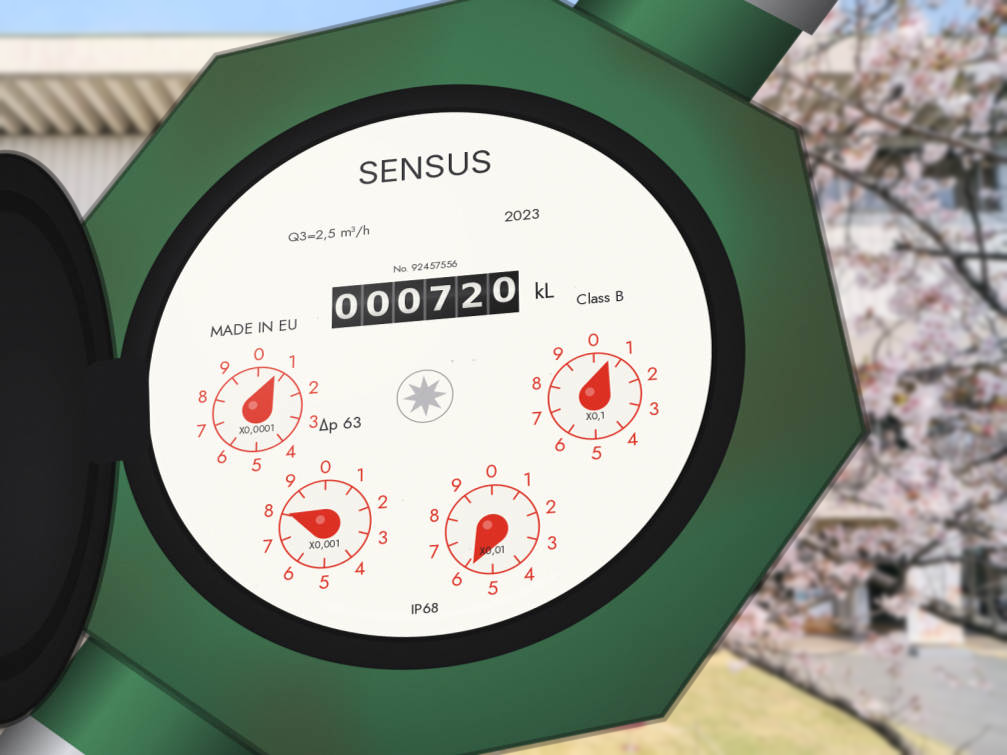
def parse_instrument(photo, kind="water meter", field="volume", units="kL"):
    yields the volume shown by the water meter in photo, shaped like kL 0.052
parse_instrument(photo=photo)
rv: kL 720.0580
